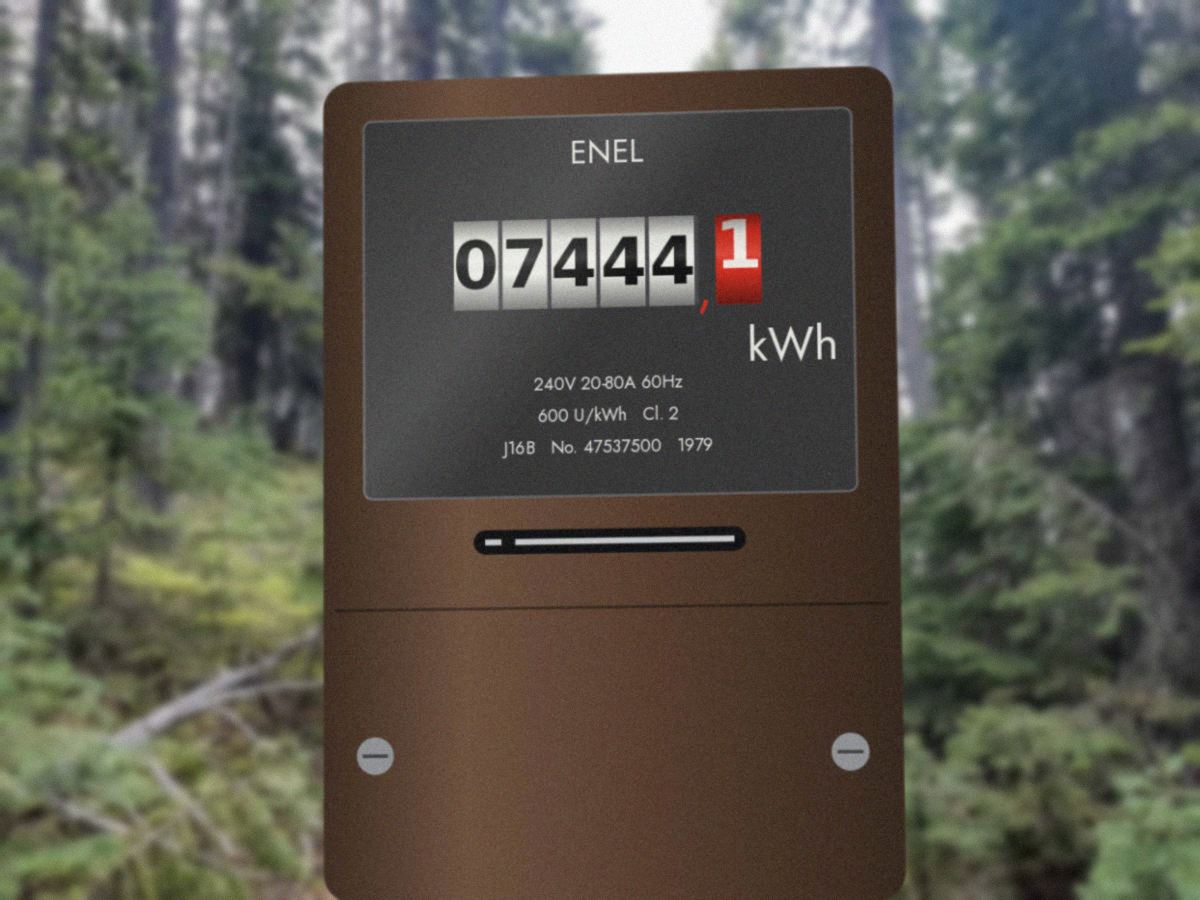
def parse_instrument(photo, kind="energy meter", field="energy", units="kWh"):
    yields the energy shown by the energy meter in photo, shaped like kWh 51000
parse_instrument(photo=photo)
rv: kWh 7444.1
